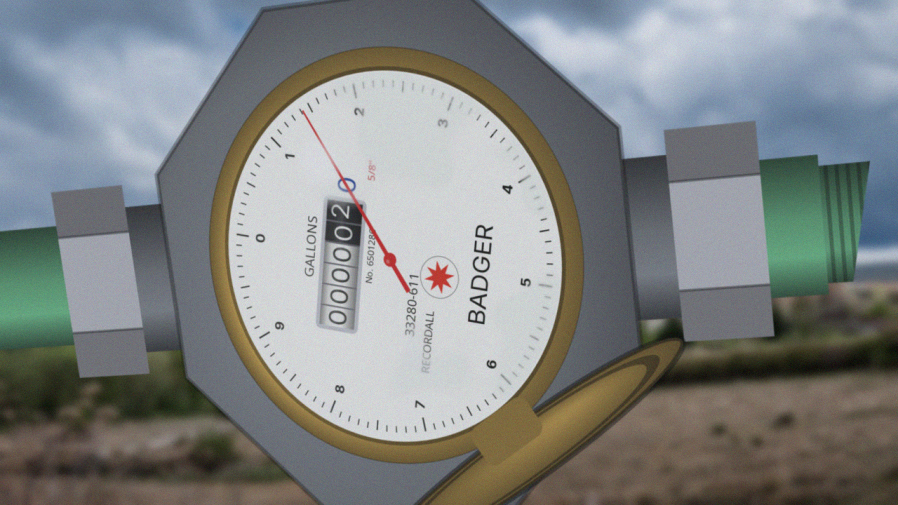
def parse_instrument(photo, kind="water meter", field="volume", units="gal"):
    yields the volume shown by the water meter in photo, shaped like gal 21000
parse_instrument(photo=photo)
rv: gal 21.4
